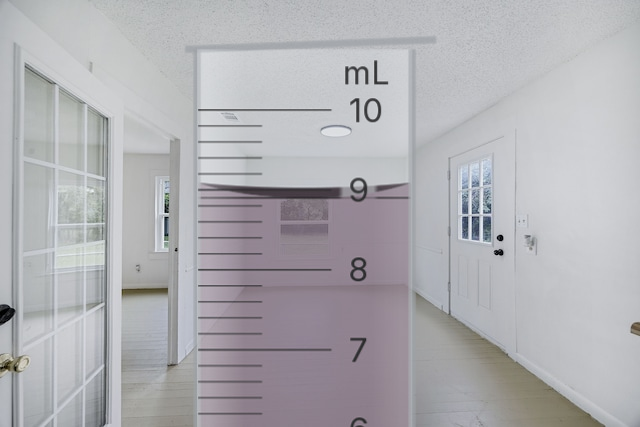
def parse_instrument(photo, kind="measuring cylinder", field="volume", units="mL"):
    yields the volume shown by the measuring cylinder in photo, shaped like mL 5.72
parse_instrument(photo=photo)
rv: mL 8.9
